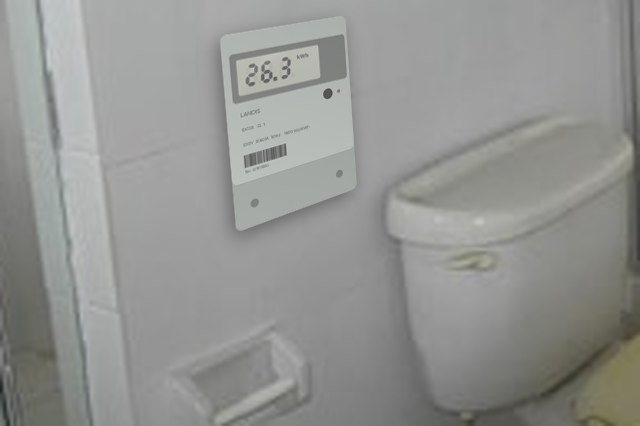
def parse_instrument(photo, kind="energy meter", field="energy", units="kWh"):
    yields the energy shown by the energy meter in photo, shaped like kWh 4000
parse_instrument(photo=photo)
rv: kWh 26.3
